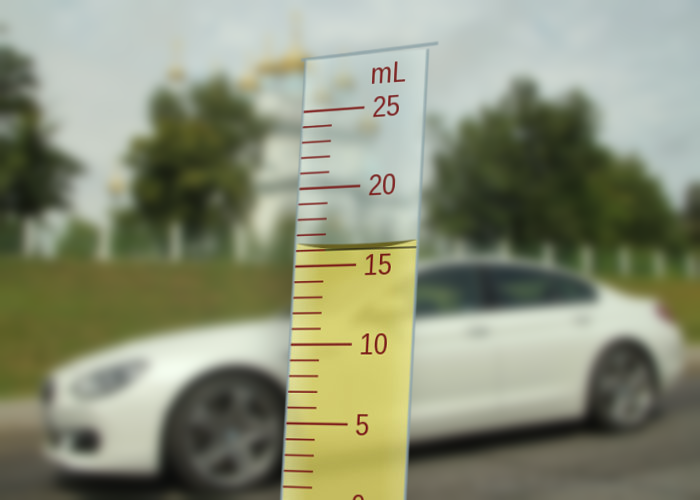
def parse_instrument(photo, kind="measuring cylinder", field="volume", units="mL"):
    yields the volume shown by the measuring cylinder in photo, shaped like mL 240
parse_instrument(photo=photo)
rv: mL 16
